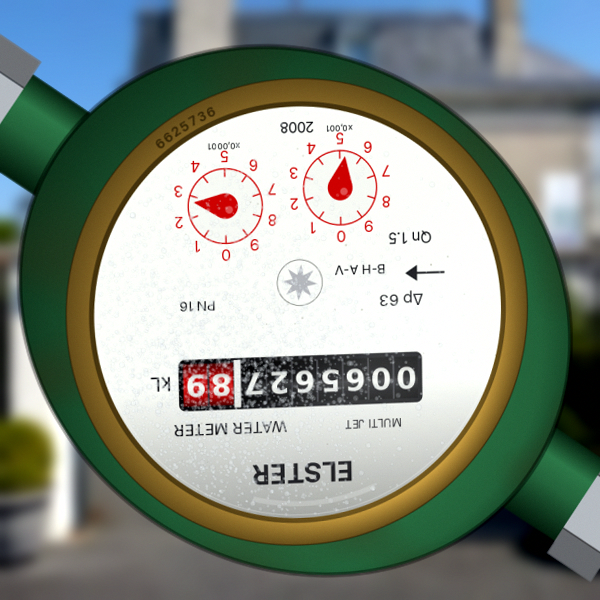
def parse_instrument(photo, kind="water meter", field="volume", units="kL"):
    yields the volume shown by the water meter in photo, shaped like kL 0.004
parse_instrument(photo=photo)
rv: kL 65627.8952
